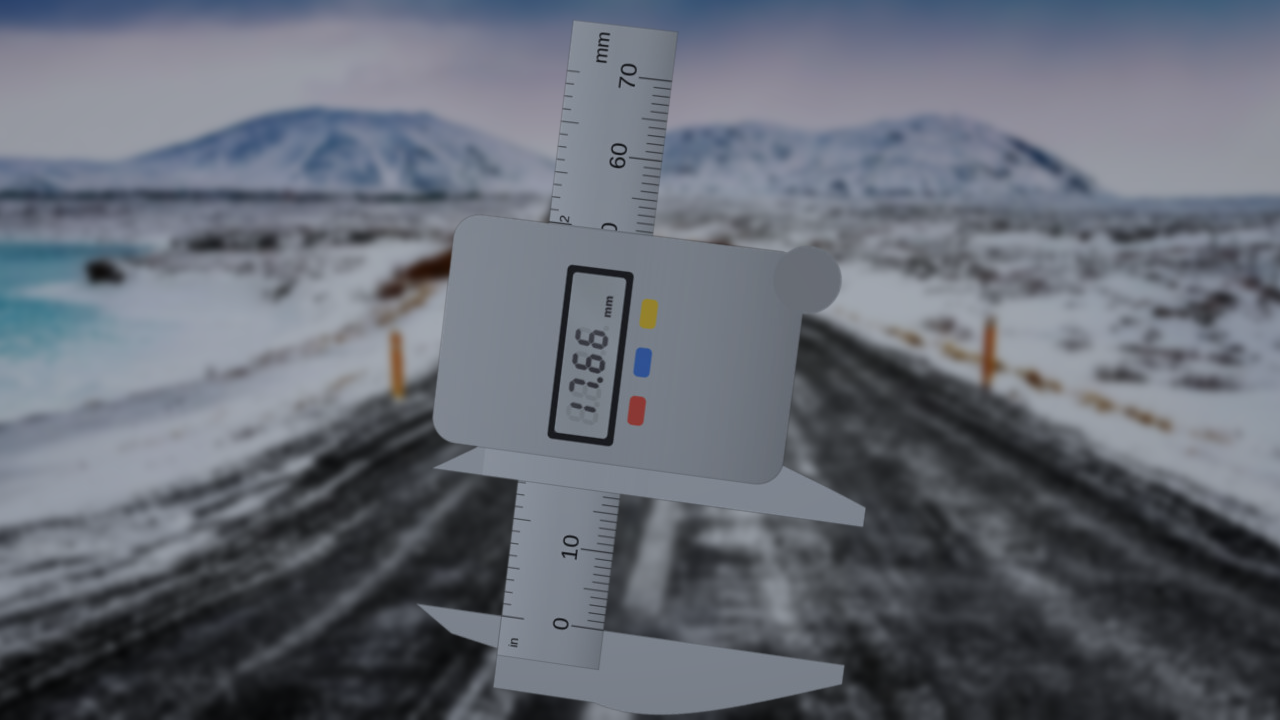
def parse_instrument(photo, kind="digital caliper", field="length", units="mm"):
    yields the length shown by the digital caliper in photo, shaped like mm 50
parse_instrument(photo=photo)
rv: mm 17.66
